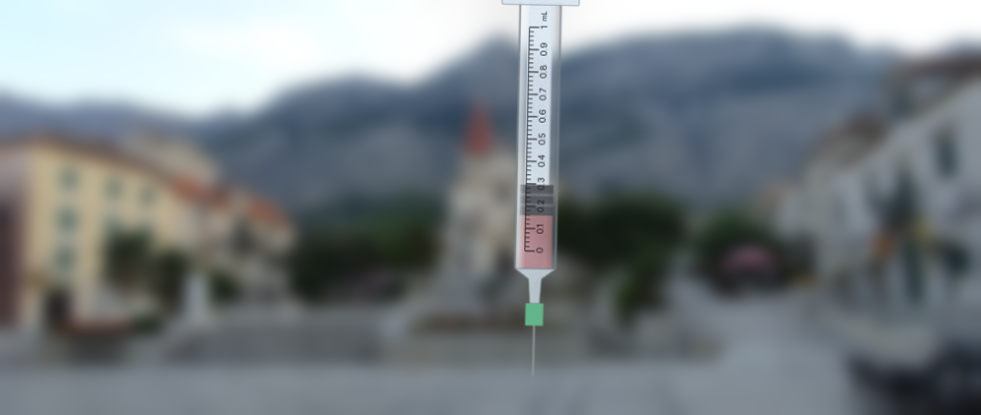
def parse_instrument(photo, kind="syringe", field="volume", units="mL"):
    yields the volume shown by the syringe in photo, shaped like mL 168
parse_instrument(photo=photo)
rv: mL 0.16
